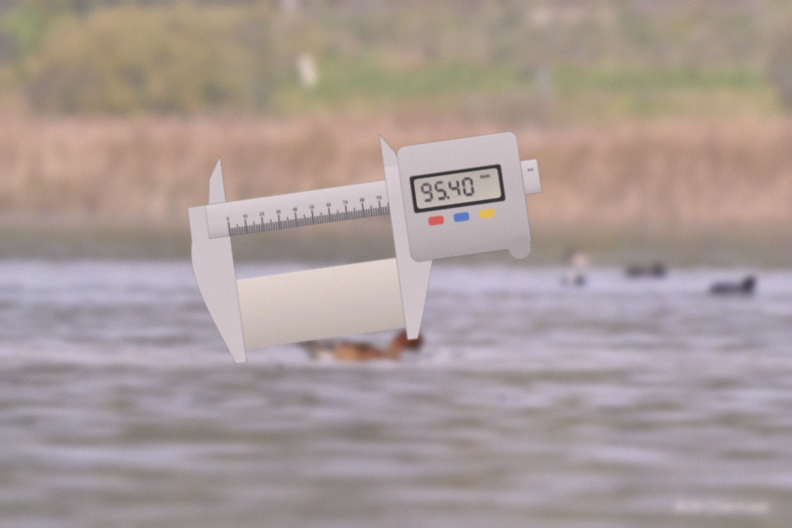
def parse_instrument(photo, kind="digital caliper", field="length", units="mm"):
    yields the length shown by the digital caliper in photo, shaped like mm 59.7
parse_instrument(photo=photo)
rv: mm 95.40
